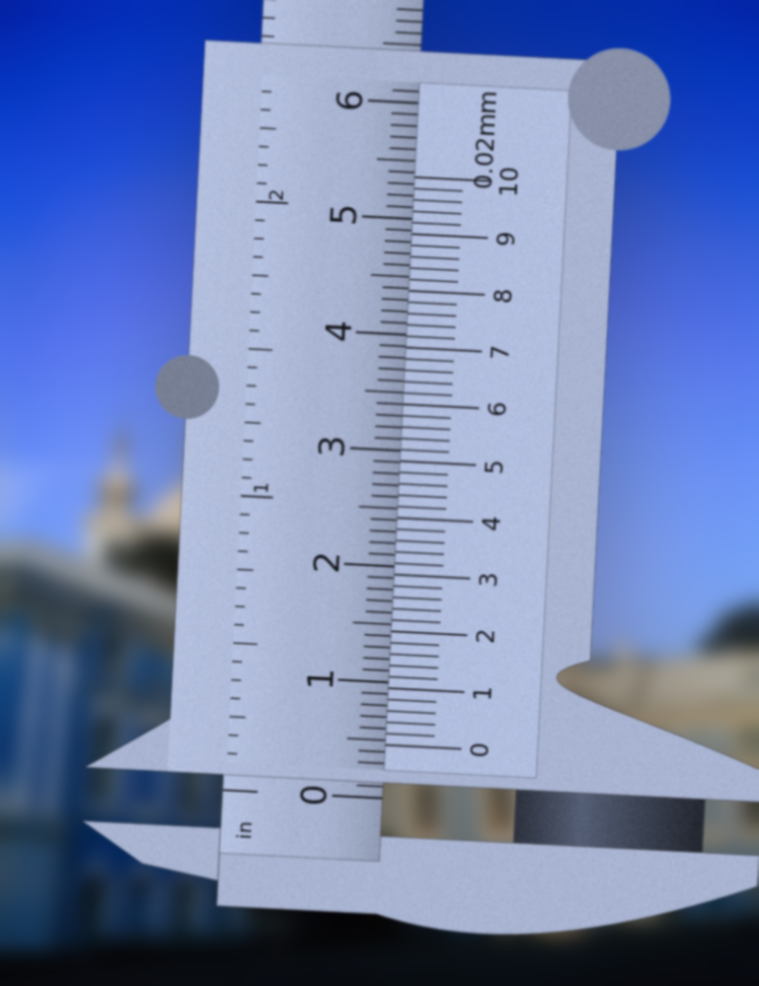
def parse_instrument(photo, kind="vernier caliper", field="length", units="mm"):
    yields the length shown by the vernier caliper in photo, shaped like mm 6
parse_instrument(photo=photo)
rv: mm 4.6
